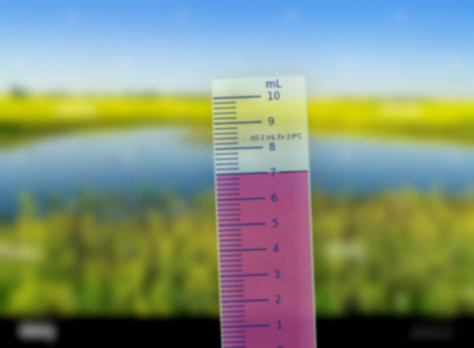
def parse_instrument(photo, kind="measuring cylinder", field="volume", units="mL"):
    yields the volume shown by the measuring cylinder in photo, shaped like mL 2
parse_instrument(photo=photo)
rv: mL 7
